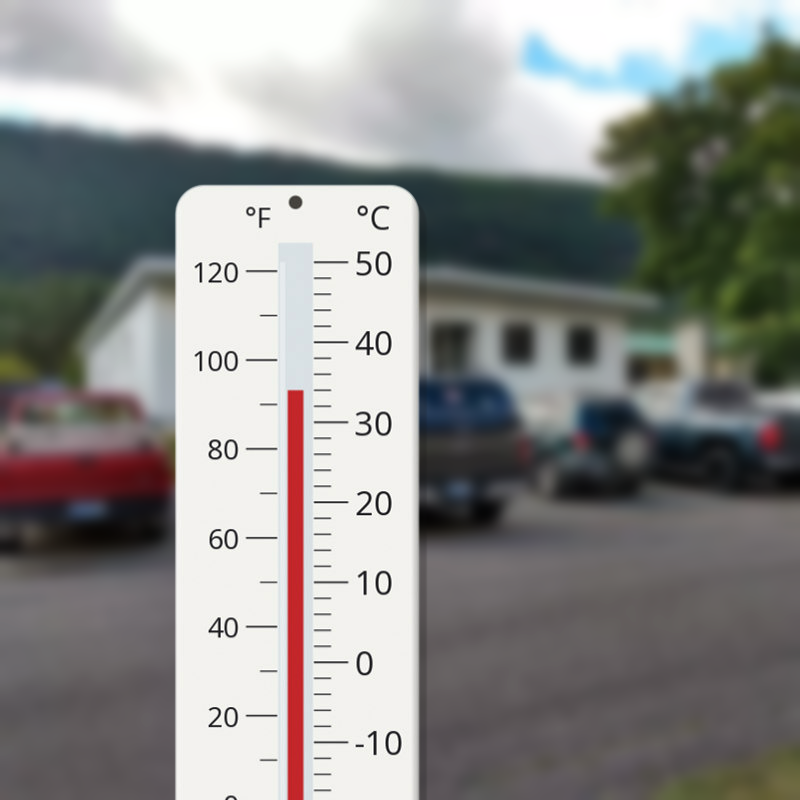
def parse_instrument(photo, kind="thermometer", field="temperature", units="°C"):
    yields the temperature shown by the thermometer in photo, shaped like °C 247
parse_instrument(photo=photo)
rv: °C 34
